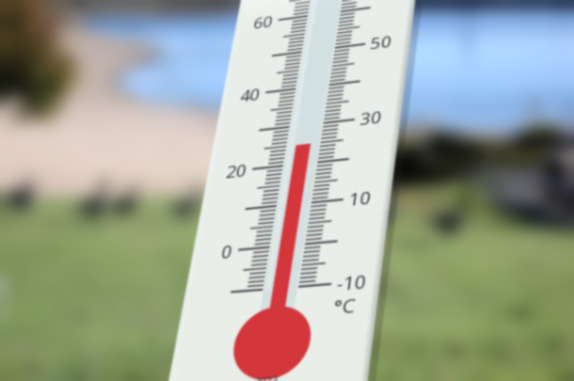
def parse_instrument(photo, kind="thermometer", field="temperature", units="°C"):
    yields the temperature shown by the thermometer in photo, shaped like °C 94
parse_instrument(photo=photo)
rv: °C 25
